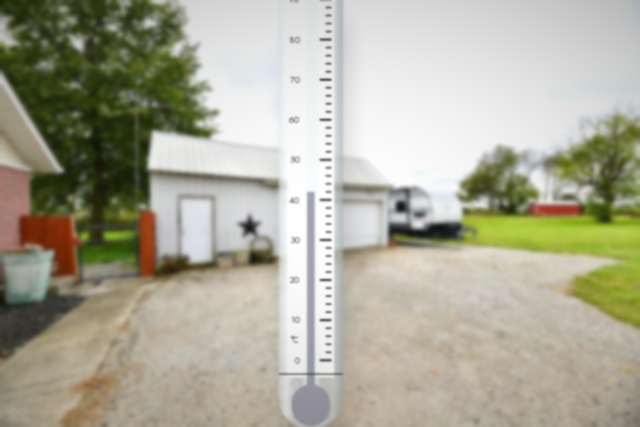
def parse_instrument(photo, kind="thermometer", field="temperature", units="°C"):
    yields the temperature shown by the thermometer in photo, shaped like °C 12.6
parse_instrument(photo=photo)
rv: °C 42
